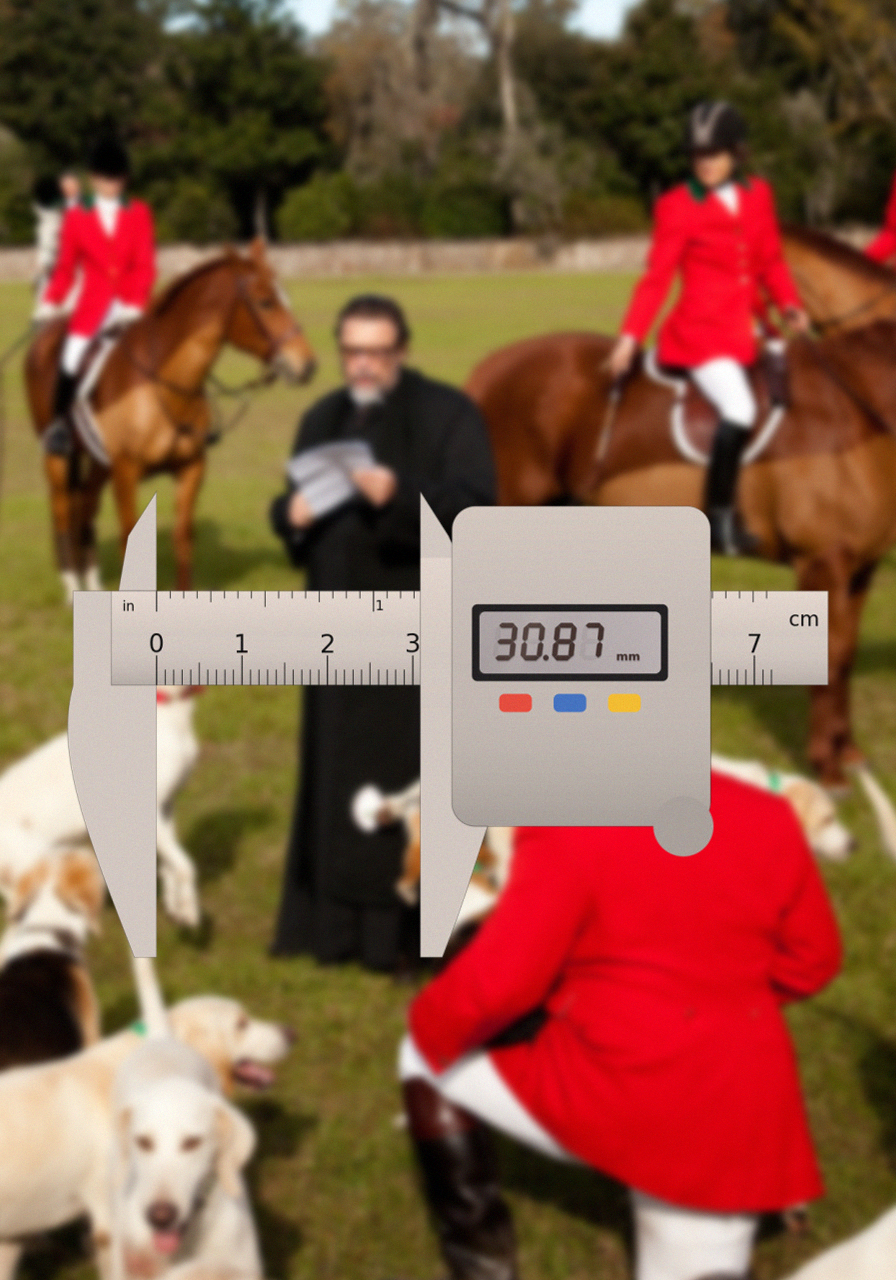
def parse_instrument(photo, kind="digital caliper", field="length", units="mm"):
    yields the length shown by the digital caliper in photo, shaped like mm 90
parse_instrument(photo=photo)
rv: mm 30.87
